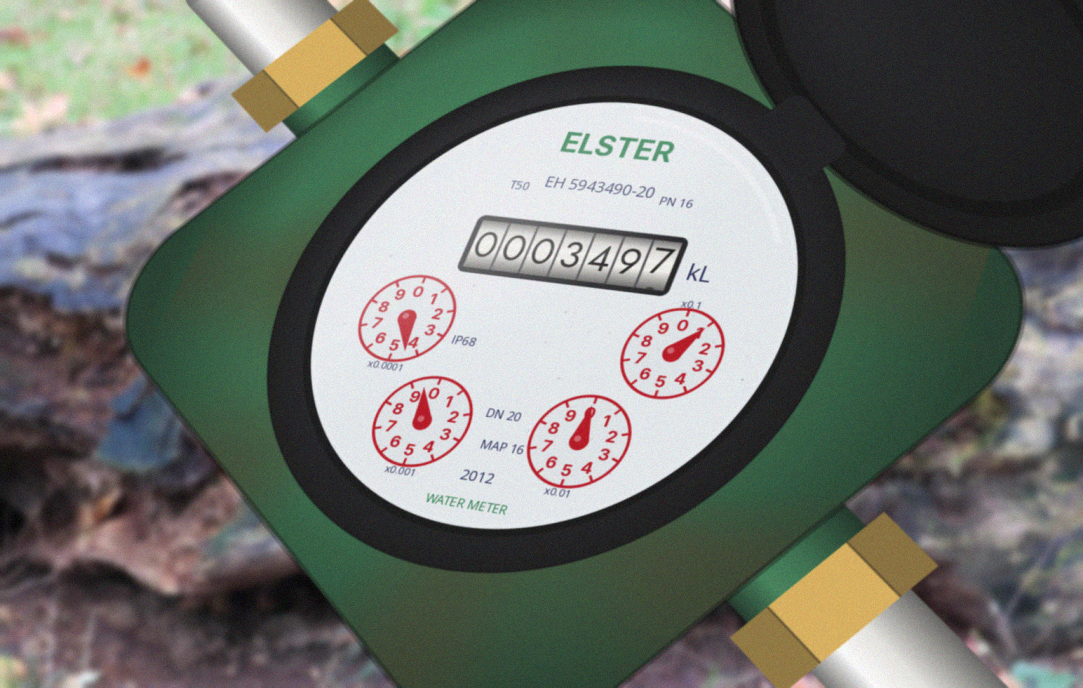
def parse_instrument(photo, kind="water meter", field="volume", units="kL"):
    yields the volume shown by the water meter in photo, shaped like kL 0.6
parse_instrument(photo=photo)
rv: kL 3497.0994
